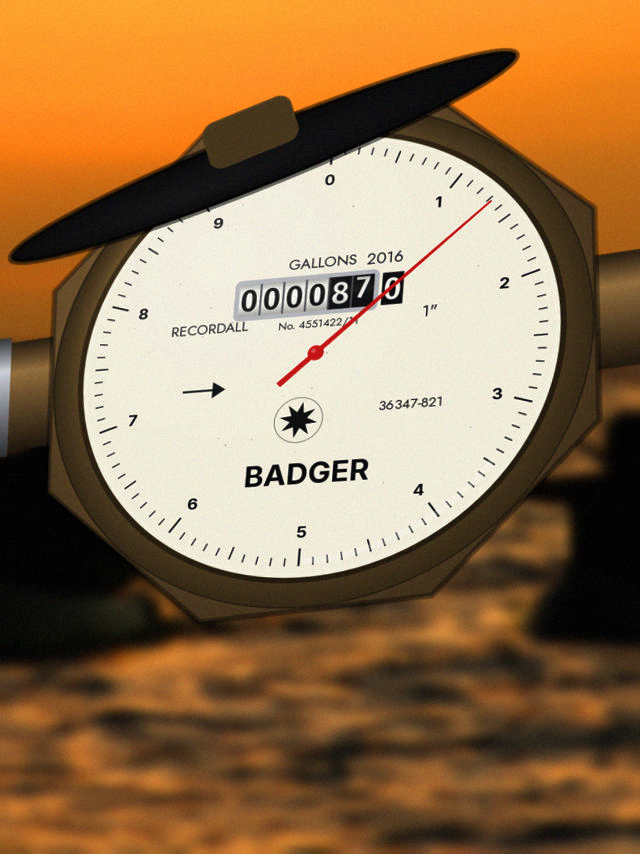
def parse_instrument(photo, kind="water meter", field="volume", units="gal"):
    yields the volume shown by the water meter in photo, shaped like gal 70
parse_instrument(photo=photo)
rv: gal 871.3
